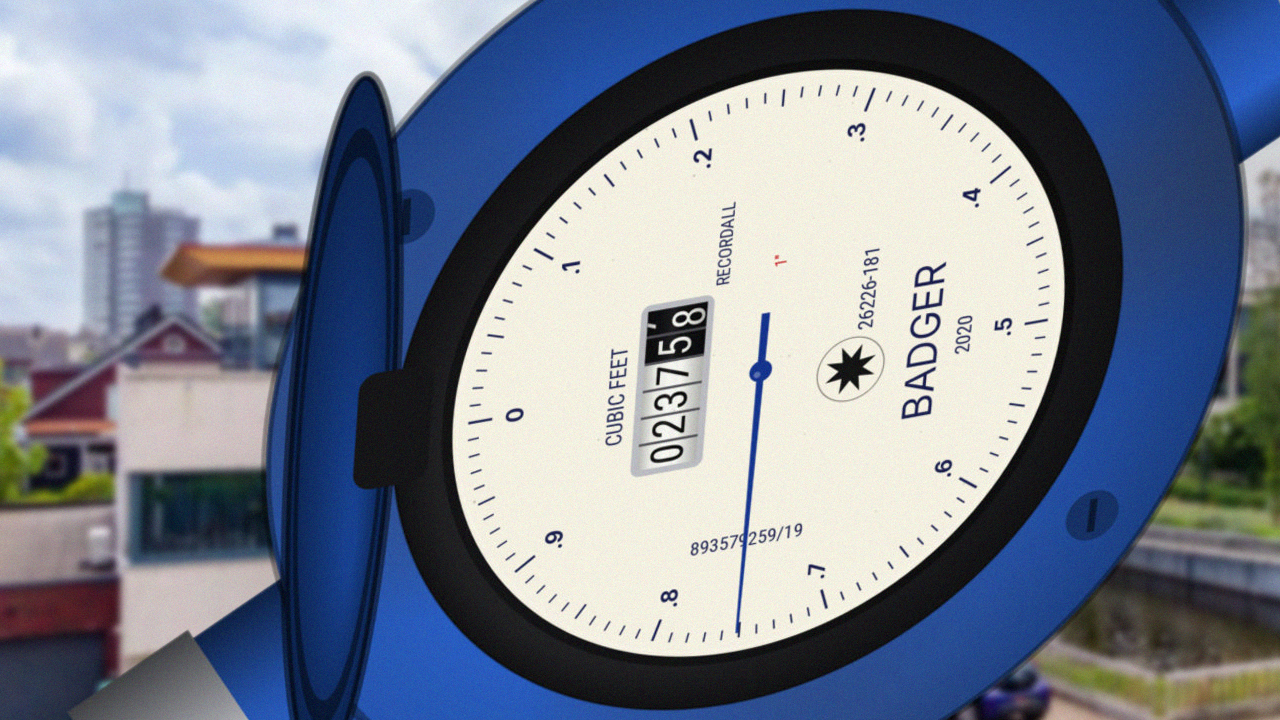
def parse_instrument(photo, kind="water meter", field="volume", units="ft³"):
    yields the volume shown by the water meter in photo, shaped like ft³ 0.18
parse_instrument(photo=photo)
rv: ft³ 23757.75
